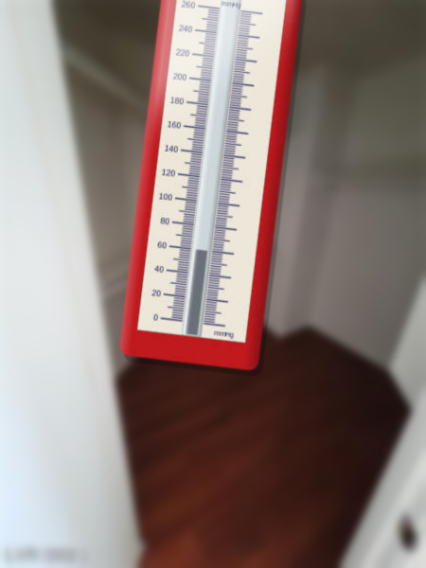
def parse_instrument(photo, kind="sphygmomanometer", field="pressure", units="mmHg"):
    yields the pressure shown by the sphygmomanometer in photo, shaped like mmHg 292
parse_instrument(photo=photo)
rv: mmHg 60
